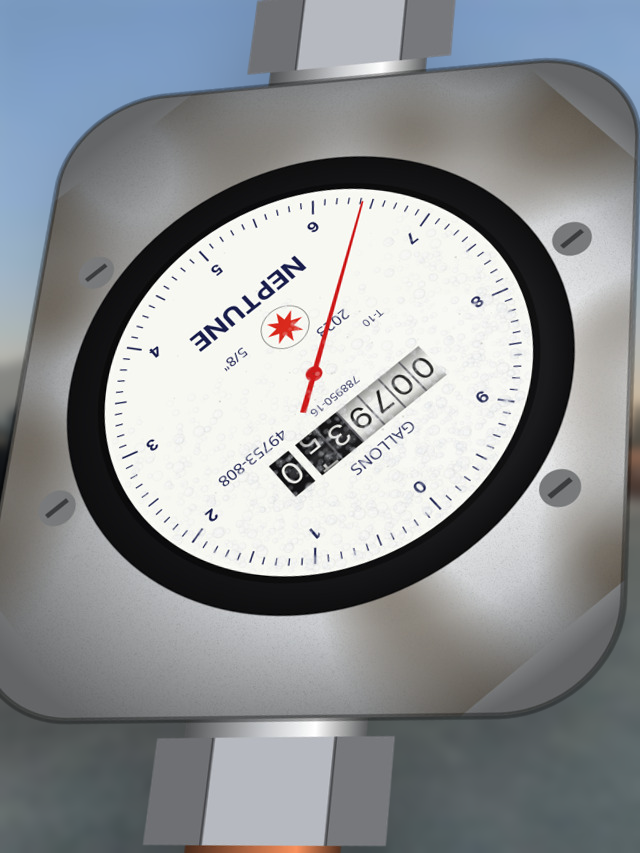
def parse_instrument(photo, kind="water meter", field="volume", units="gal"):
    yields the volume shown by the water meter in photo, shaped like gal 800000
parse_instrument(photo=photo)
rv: gal 79346.4
